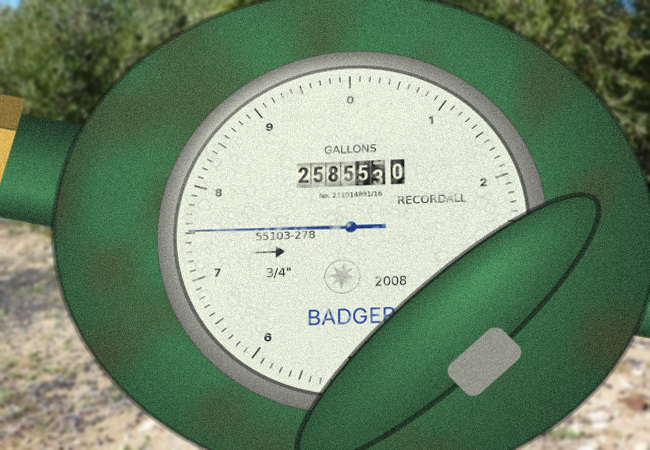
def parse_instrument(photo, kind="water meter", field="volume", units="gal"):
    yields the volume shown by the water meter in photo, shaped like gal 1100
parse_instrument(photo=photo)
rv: gal 2585527.5
